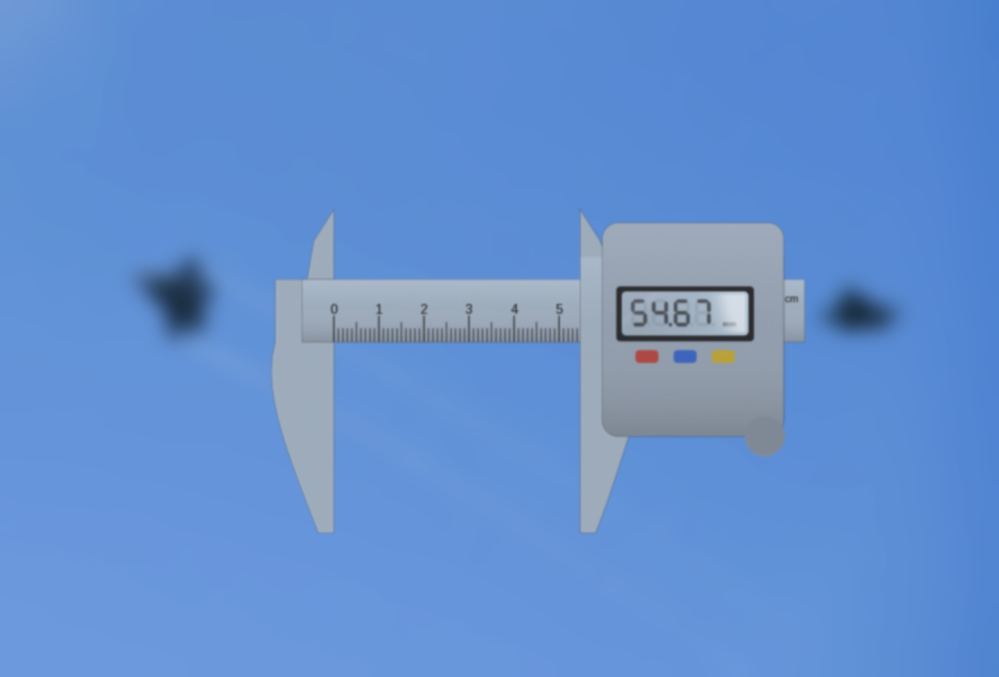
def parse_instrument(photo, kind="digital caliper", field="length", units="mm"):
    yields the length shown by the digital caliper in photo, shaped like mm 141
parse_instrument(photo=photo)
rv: mm 54.67
